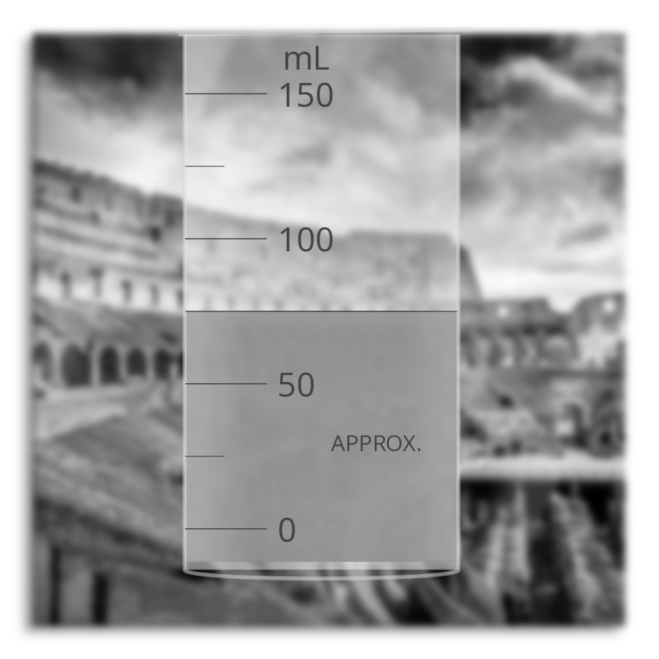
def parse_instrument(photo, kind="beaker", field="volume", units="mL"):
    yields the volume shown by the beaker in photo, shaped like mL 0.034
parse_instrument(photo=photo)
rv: mL 75
